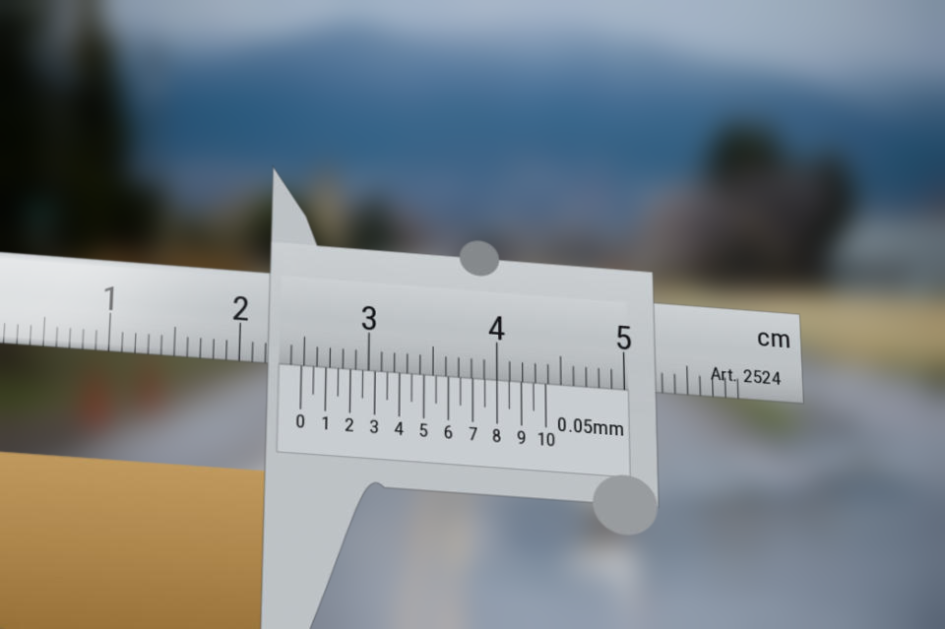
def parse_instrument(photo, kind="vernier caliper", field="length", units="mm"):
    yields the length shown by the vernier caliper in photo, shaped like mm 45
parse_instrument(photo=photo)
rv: mm 24.8
